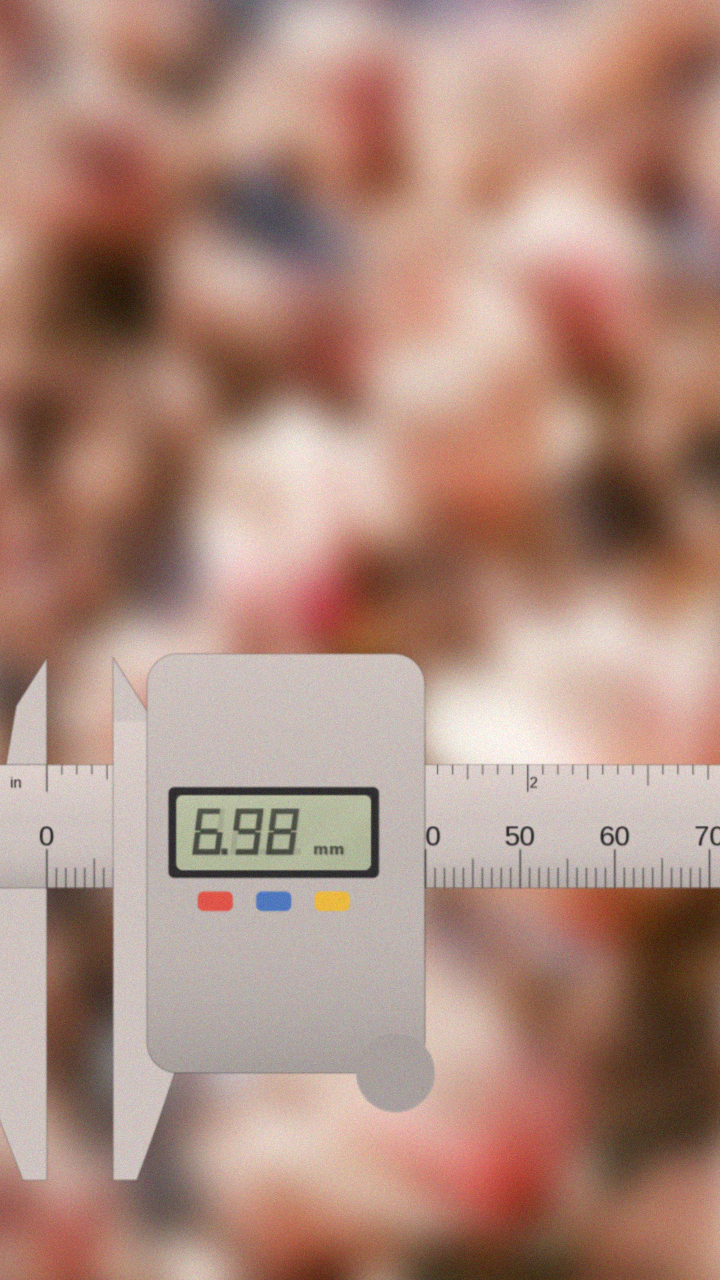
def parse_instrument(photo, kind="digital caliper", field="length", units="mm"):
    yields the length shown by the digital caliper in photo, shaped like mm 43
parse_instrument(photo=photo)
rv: mm 6.98
